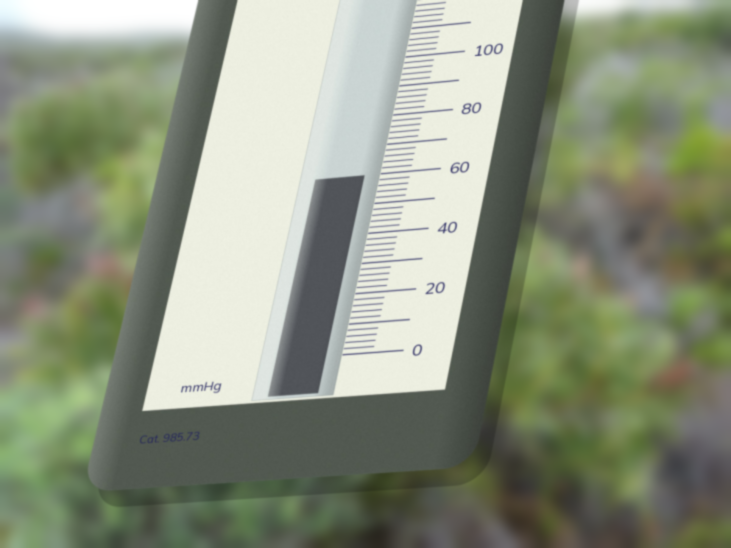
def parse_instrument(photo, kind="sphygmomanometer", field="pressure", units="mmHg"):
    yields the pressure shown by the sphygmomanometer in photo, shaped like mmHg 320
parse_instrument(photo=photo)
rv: mmHg 60
